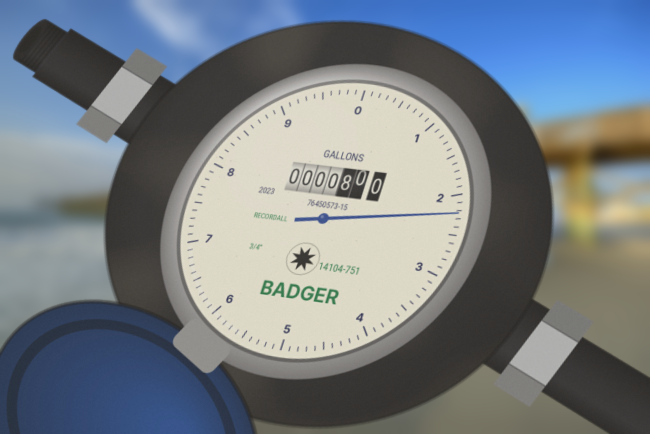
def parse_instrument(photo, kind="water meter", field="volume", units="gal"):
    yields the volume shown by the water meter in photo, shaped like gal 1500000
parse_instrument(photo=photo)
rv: gal 802.2
